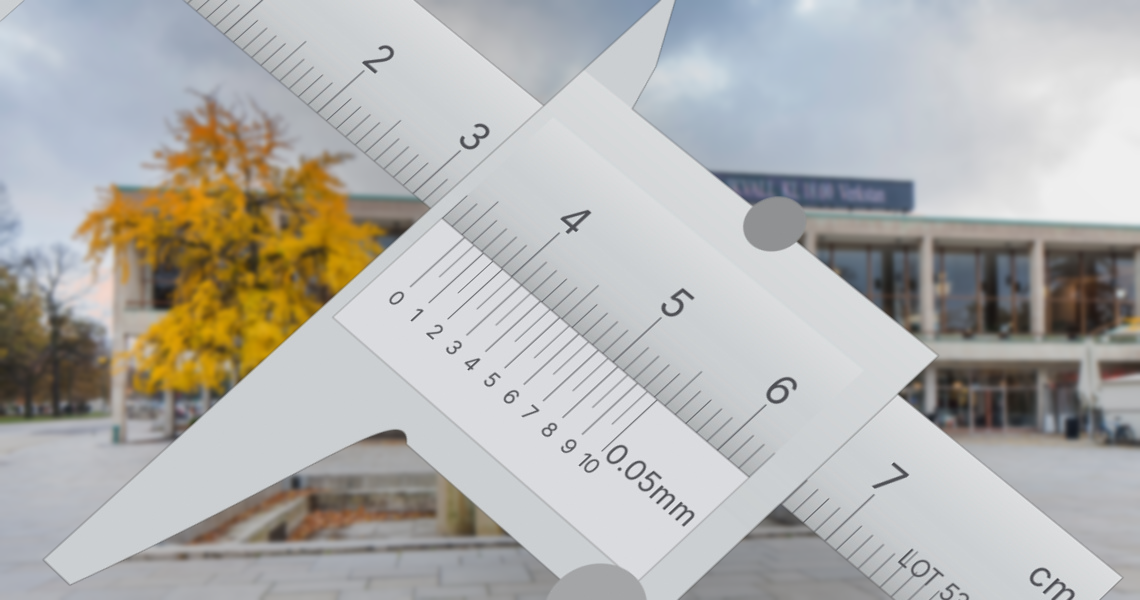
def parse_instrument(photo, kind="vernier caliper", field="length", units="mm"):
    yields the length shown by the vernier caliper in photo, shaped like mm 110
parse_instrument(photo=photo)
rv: mm 35.3
